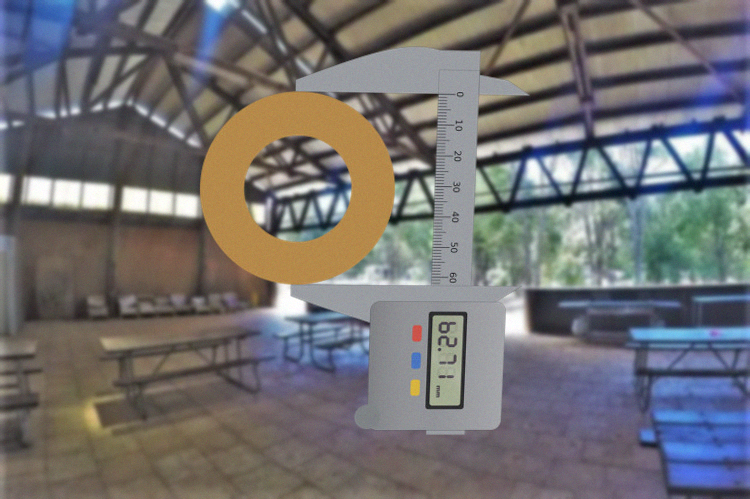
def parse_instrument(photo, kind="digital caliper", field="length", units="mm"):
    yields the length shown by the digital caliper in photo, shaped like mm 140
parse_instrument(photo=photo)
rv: mm 62.71
